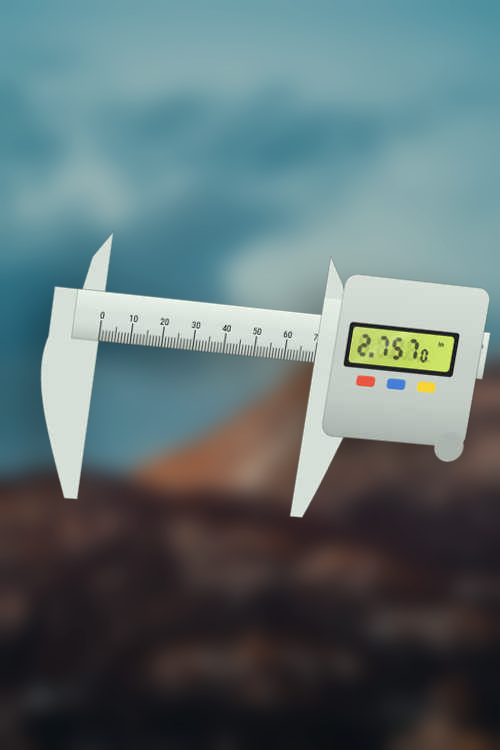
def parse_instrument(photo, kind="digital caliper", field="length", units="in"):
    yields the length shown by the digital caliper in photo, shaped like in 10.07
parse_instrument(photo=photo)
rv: in 2.7570
